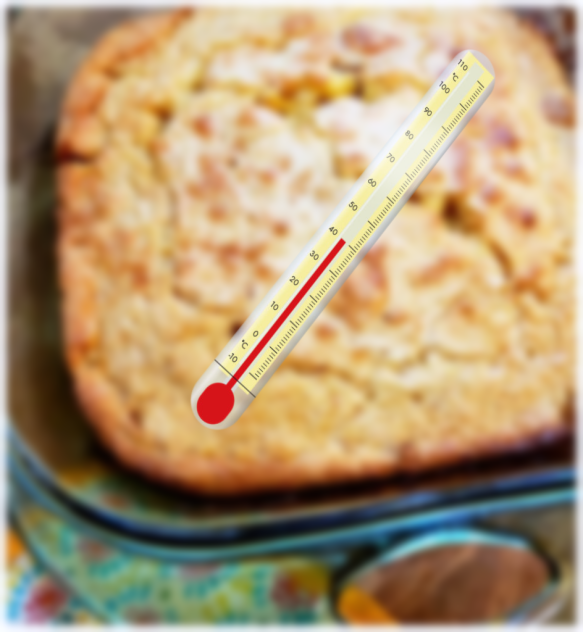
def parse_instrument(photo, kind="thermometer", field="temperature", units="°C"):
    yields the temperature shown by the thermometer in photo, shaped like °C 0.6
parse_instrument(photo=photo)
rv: °C 40
